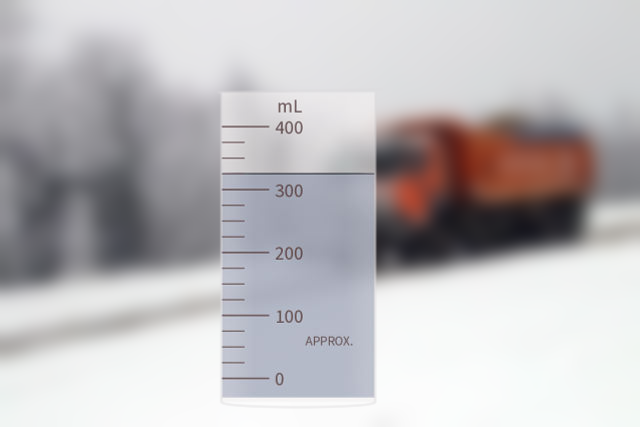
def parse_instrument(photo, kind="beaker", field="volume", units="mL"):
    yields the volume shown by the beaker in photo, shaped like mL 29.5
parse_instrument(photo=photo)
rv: mL 325
